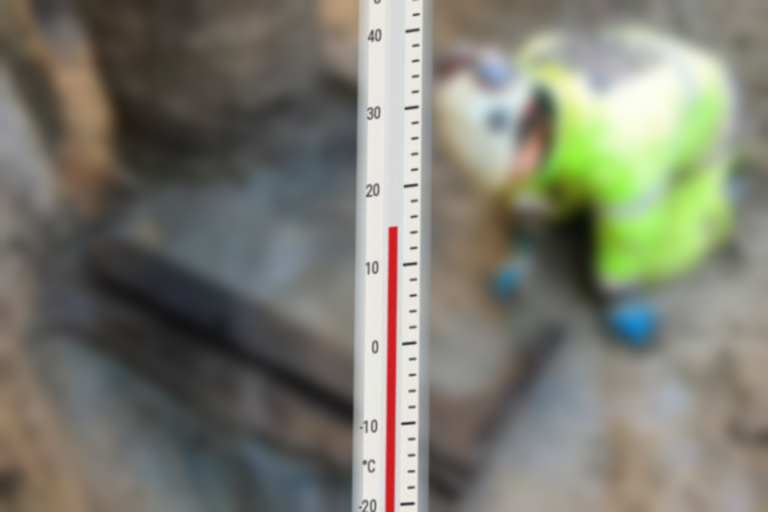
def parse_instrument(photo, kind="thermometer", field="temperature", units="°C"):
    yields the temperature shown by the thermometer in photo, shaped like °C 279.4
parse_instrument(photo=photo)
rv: °C 15
